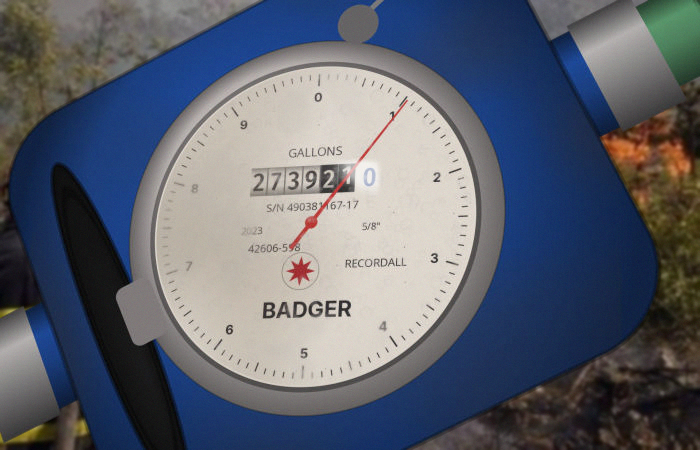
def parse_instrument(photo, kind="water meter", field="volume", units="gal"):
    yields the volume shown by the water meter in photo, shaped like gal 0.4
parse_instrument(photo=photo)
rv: gal 2739211.0
